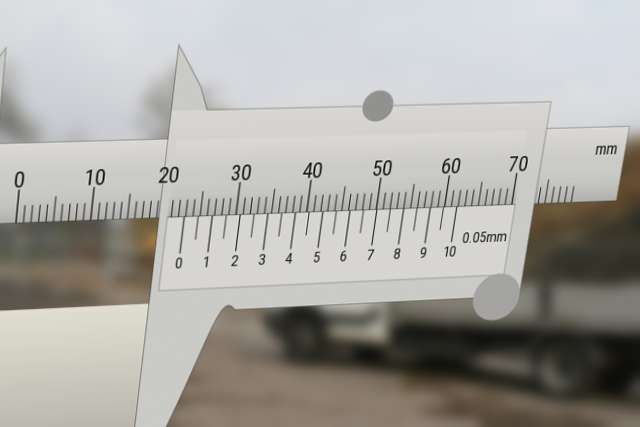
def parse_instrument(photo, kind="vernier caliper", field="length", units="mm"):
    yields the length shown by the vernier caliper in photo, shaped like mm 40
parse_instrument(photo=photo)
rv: mm 22.8
